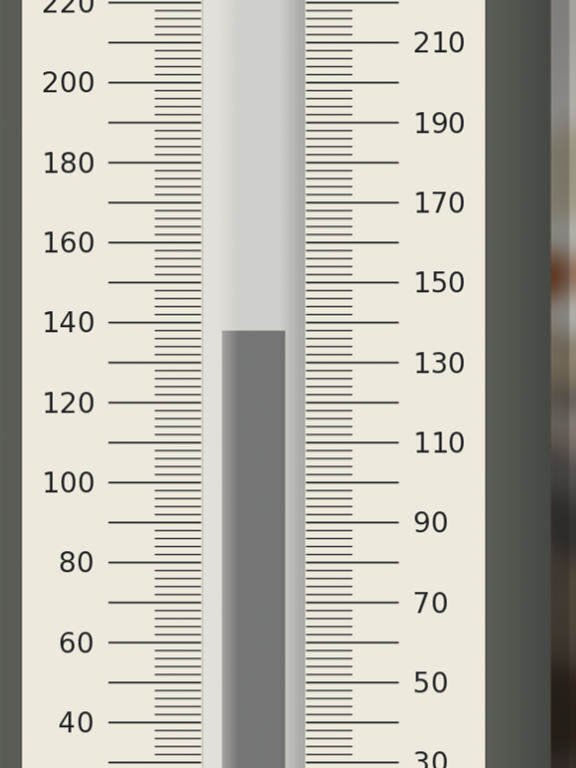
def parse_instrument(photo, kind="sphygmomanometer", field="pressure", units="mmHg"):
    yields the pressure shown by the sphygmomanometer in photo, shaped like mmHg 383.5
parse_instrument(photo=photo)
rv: mmHg 138
